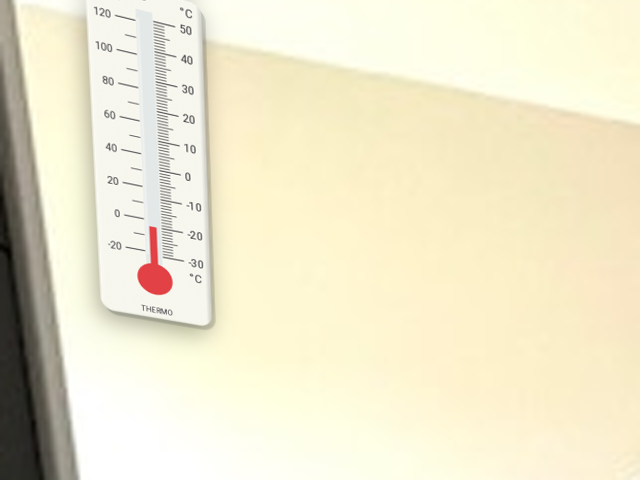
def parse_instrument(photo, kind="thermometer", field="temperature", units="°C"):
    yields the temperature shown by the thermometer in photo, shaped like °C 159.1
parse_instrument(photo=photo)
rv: °C -20
